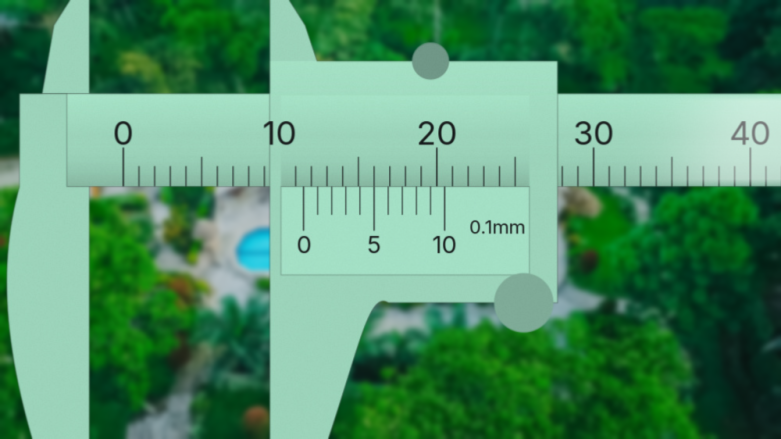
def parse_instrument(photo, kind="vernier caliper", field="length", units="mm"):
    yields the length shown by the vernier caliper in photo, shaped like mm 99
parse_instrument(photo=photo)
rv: mm 11.5
